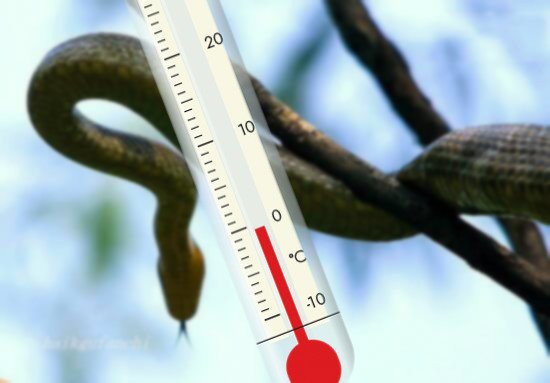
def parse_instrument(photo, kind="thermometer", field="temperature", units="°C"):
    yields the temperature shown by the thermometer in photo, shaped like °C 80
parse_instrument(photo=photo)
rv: °C -0.5
